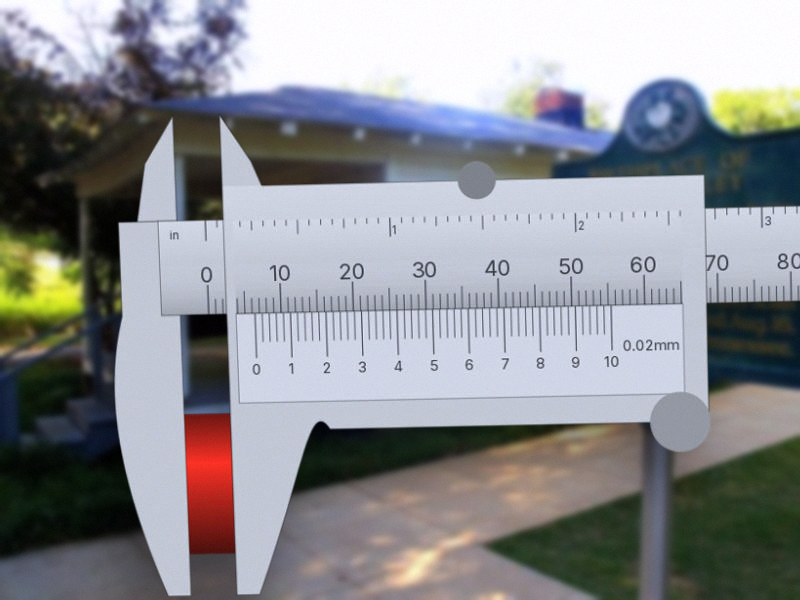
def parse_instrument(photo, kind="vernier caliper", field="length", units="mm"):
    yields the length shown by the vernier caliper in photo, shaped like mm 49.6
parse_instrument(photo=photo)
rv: mm 6.4
